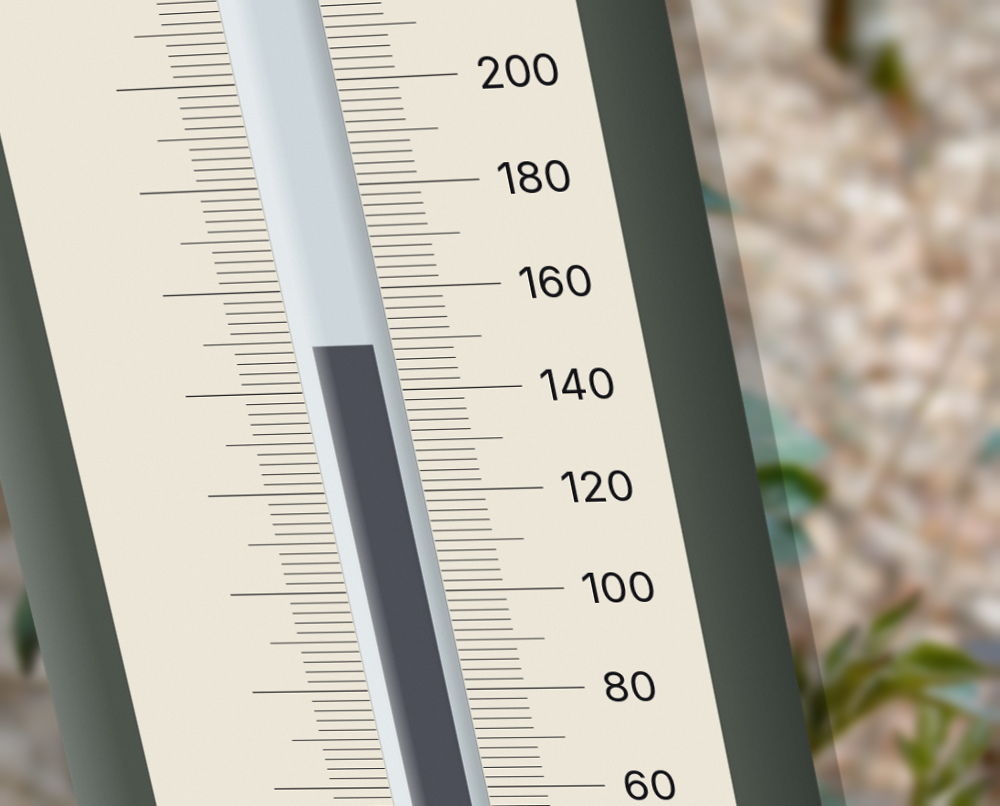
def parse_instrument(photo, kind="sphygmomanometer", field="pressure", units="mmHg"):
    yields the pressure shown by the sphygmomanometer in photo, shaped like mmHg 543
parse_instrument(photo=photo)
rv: mmHg 149
